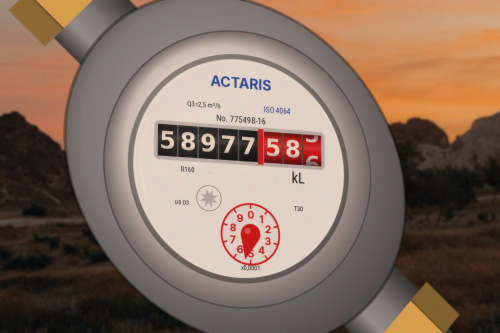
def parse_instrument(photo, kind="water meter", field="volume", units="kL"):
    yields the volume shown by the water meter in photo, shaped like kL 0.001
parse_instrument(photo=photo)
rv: kL 58977.5855
